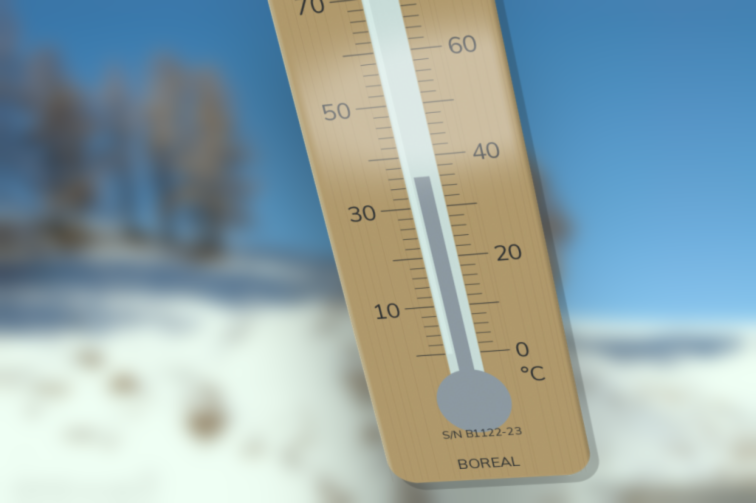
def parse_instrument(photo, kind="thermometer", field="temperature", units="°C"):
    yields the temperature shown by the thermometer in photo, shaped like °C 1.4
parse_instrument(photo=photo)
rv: °C 36
